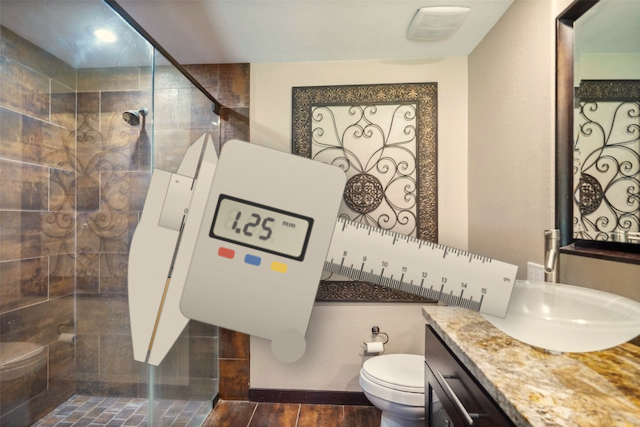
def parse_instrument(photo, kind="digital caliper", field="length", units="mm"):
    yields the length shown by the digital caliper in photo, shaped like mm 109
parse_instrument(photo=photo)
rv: mm 1.25
